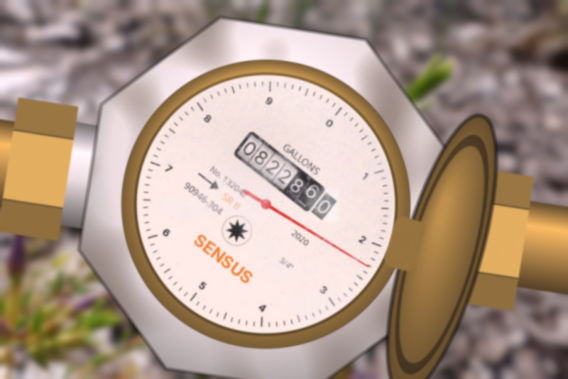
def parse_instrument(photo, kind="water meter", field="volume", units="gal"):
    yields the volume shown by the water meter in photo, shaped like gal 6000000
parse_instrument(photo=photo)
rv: gal 822862.3
